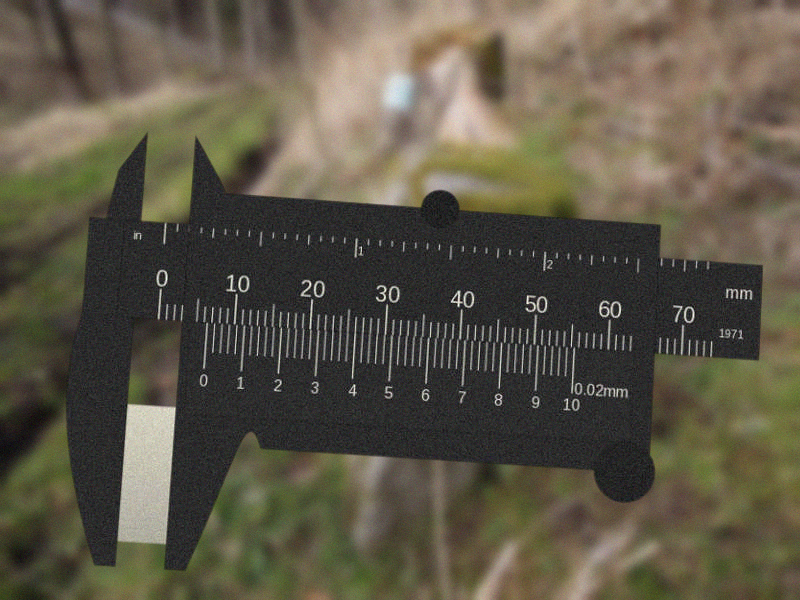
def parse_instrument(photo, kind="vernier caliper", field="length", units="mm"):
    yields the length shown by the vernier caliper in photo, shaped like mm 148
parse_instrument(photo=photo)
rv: mm 6.4
